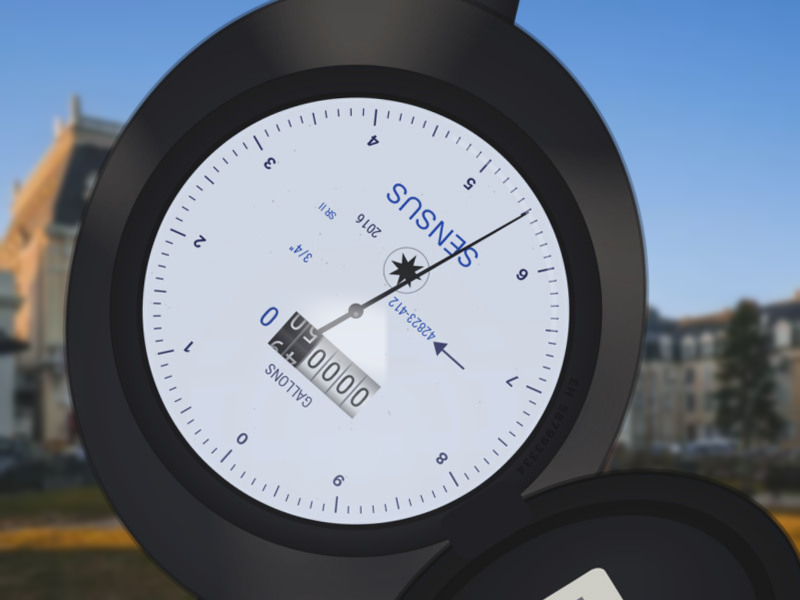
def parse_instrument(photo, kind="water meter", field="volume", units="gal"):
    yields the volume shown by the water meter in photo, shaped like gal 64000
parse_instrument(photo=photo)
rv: gal 495.5
